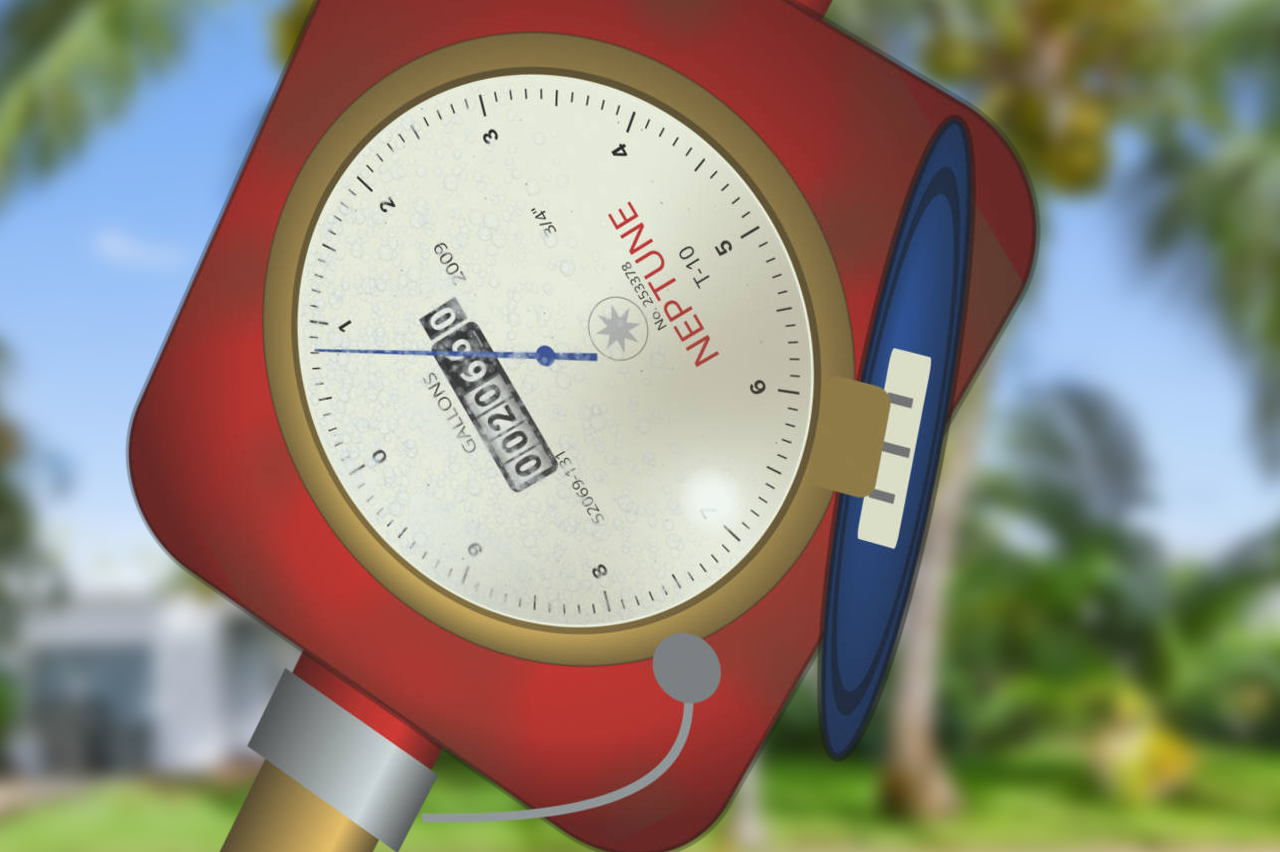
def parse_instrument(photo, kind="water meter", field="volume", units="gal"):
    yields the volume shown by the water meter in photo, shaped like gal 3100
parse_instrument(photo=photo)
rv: gal 20660.8
